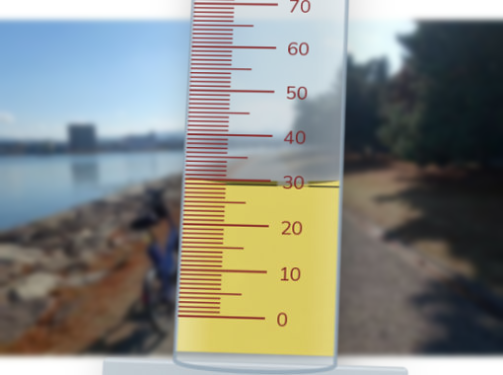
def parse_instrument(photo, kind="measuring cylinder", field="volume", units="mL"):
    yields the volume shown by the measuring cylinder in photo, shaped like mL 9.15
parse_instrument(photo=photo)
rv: mL 29
